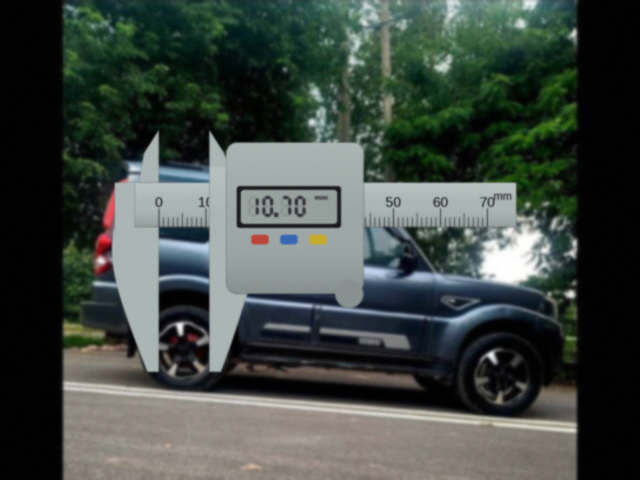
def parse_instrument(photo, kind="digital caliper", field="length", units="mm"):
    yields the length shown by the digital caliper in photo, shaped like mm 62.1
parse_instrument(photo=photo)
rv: mm 10.70
